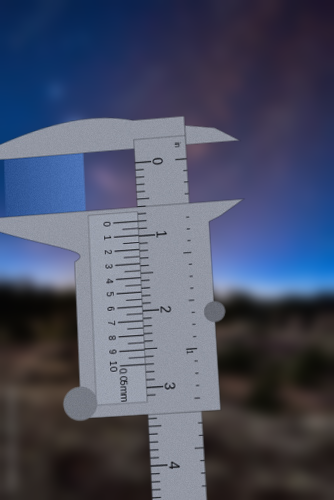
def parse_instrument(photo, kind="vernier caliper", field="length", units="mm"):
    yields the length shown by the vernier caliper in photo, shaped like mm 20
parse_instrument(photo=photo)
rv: mm 8.0
